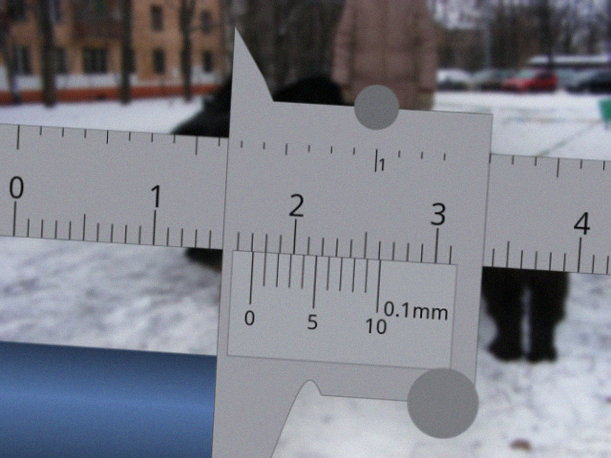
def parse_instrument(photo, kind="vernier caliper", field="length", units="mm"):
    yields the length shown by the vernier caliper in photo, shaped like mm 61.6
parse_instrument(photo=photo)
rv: mm 17.1
